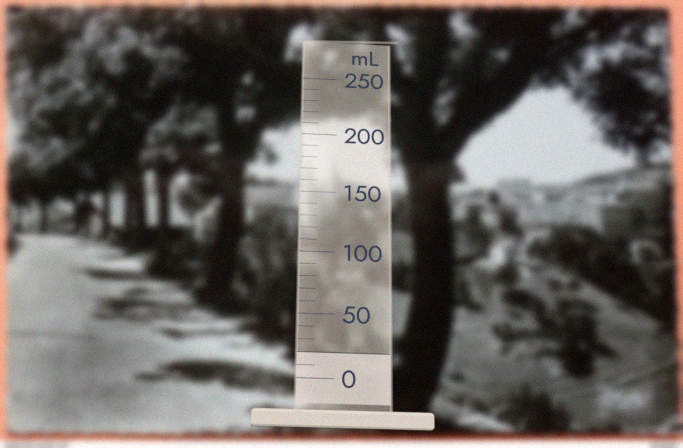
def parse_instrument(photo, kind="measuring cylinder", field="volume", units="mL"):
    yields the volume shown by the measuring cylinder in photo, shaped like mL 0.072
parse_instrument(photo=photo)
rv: mL 20
